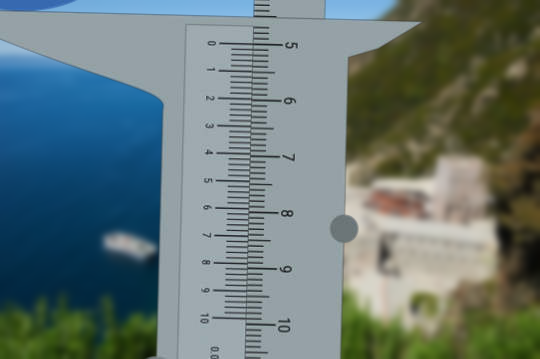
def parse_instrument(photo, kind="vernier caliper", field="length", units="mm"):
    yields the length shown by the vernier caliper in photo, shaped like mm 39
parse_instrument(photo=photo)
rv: mm 50.0
